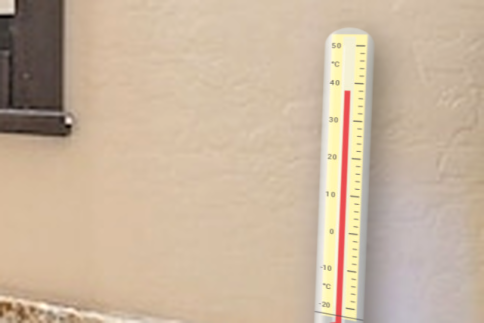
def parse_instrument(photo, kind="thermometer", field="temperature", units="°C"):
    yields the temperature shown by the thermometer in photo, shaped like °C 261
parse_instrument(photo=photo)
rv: °C 38
